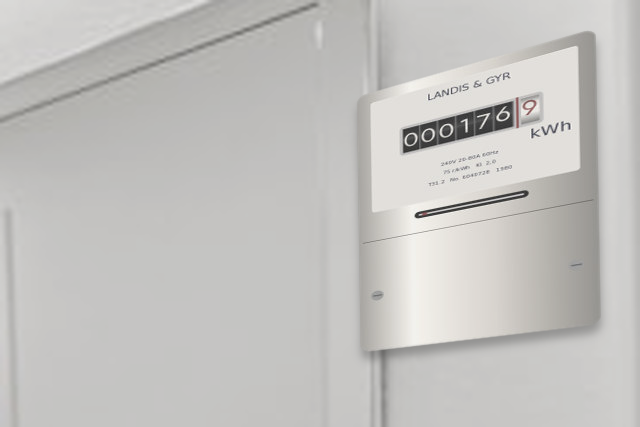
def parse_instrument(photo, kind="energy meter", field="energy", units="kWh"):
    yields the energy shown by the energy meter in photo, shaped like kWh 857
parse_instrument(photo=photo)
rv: kWh 176.9
